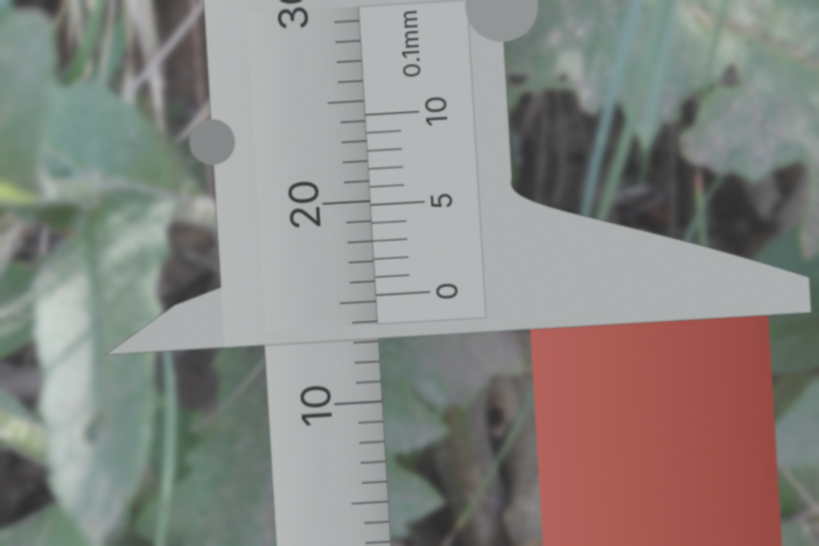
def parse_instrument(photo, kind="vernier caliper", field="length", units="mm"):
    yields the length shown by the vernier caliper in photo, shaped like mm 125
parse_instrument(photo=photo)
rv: mm 15.3
